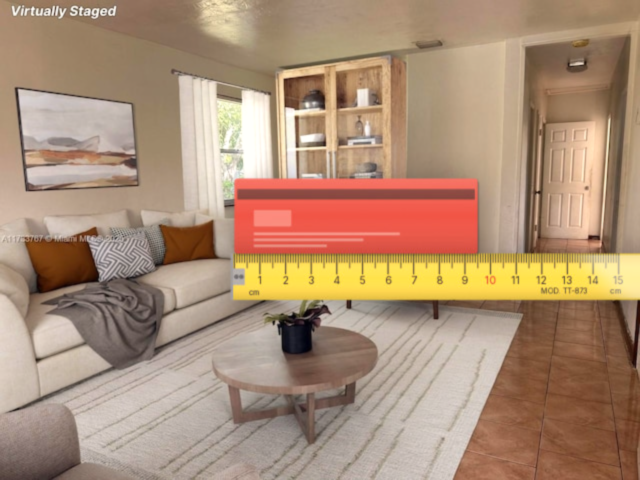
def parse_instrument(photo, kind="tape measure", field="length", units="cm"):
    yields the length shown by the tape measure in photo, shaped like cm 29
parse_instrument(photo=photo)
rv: cm 9.5
